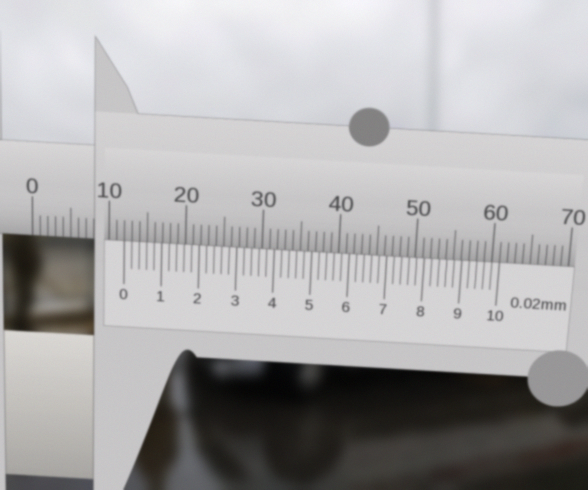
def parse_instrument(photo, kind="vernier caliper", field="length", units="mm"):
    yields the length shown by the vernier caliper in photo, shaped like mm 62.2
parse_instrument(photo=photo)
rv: mm 12.0
